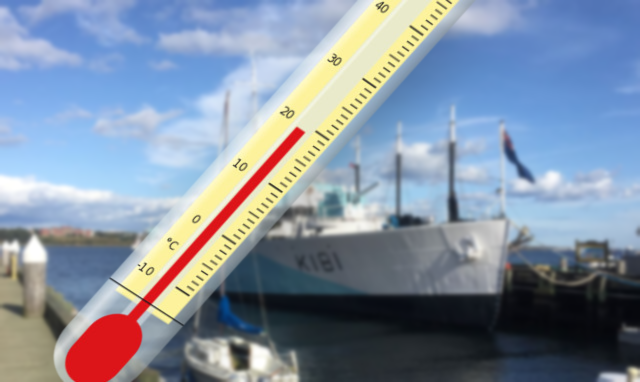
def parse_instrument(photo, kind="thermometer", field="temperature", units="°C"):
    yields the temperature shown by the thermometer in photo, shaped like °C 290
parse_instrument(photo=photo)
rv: °C 19
